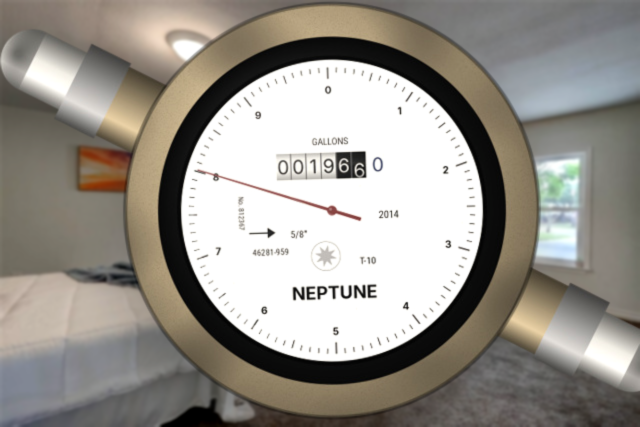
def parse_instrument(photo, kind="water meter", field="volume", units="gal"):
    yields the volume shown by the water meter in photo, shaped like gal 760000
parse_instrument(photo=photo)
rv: gal 19658.0
